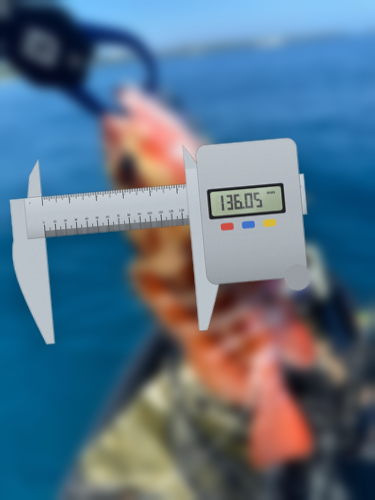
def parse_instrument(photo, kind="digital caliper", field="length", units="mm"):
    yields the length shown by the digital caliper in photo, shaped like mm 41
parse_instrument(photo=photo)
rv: mm 136.05
